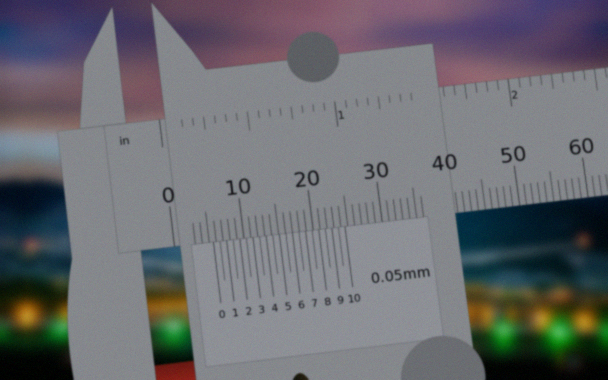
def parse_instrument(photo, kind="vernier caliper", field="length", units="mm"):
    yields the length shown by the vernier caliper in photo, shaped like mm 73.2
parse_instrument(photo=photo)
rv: mm 5.6
